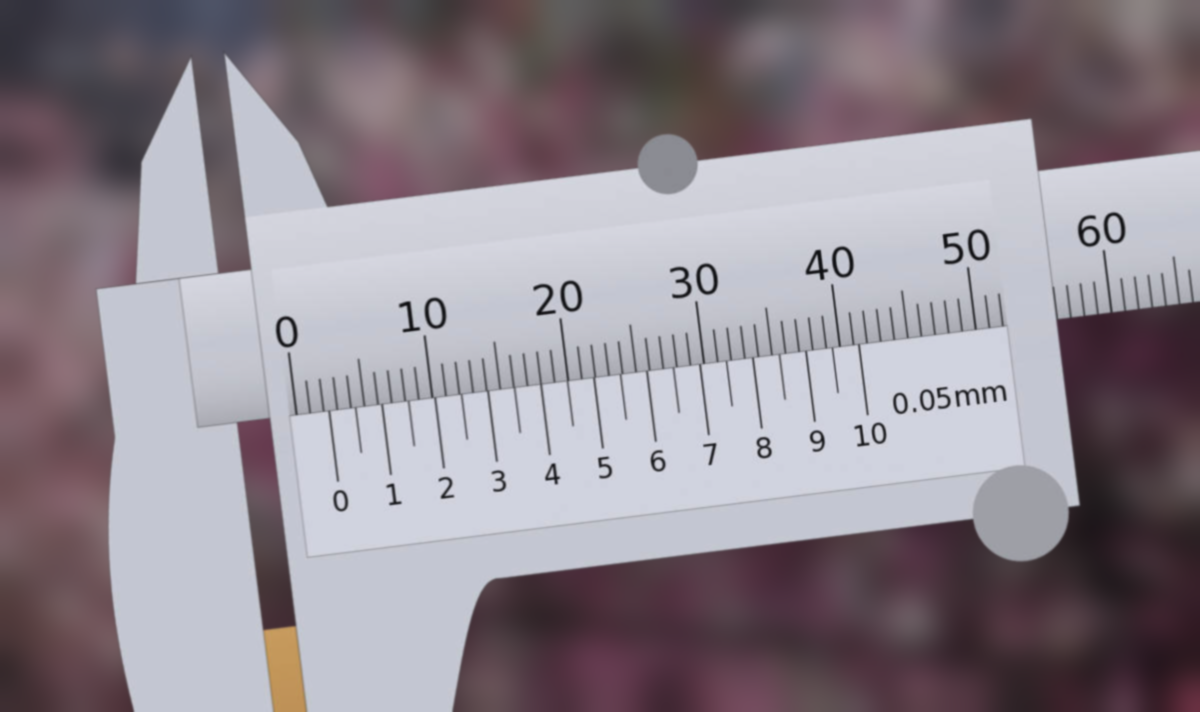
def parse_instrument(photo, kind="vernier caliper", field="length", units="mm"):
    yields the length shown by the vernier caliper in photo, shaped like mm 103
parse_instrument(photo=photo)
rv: mm 2.4
